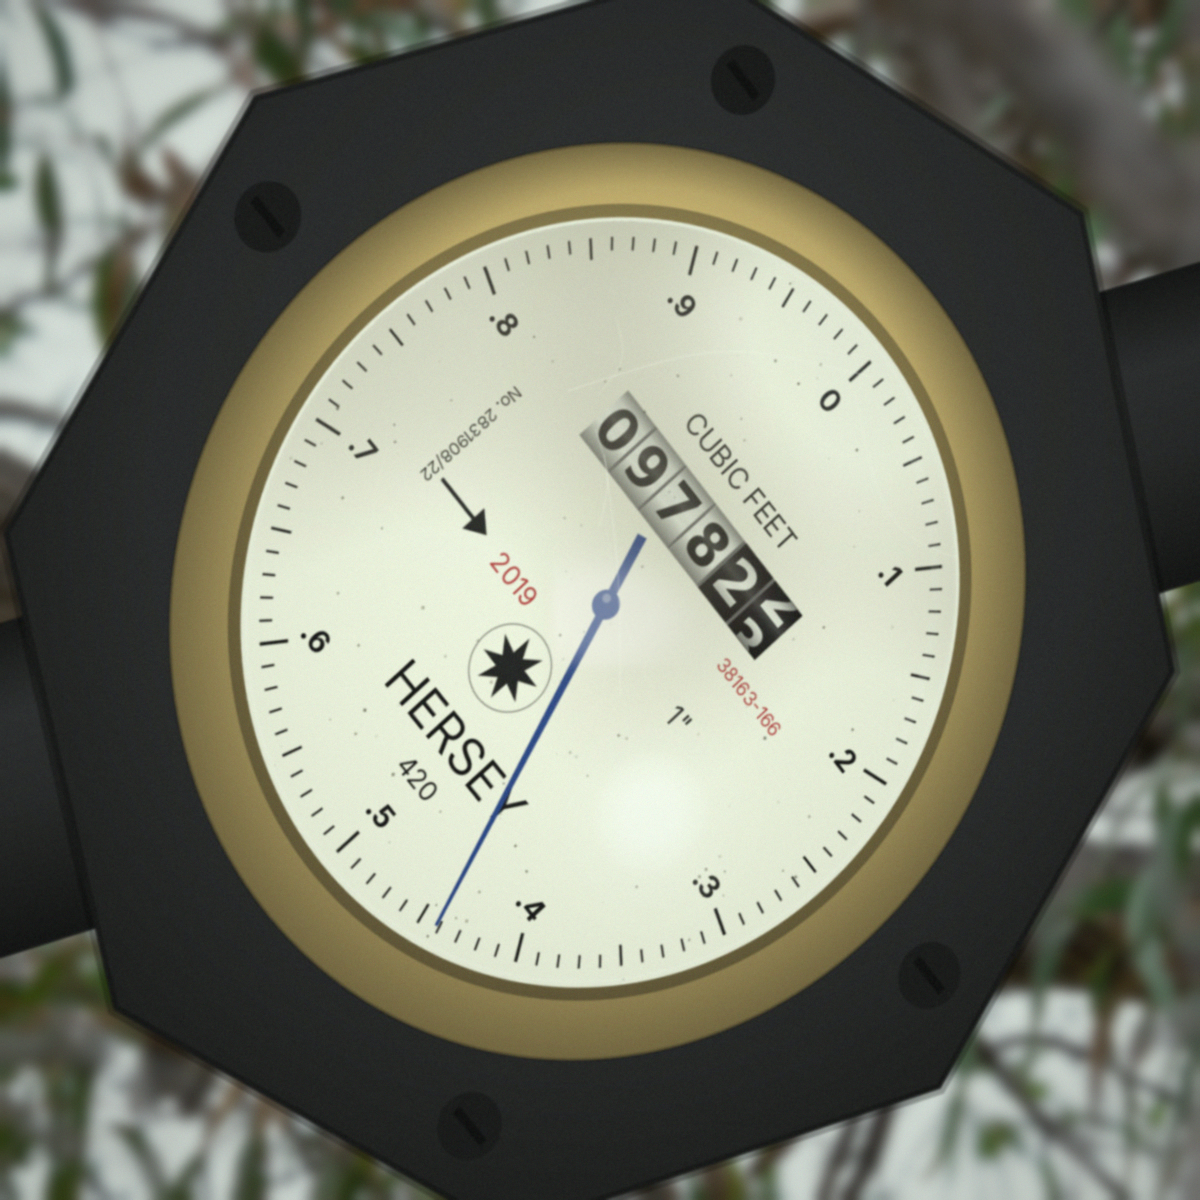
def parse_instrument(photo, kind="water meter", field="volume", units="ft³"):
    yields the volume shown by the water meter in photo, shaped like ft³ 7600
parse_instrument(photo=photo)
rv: ft³ 97822.44
